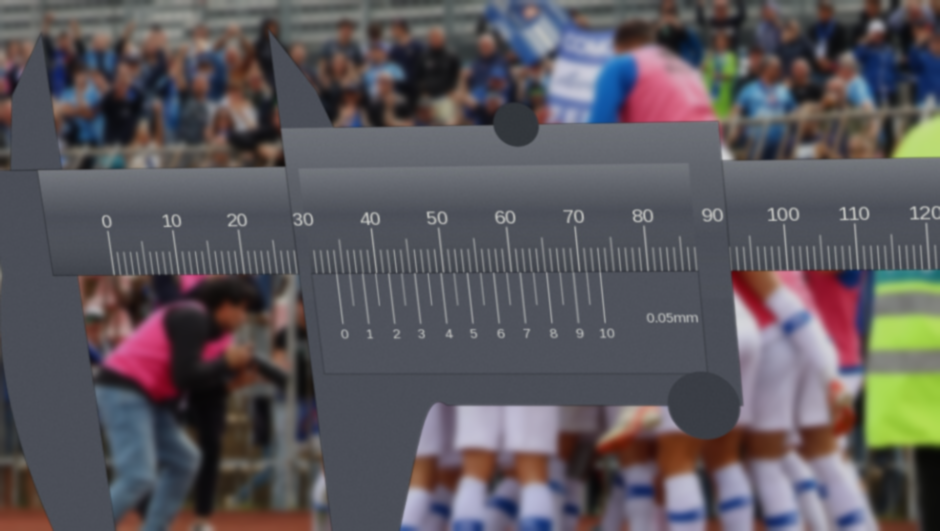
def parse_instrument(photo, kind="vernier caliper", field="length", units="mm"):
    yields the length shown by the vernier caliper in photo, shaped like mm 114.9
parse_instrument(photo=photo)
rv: mm 34.0
